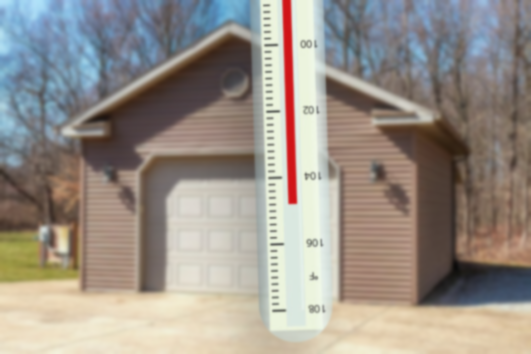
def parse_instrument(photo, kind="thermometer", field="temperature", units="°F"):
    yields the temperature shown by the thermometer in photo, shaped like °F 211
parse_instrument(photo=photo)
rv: °F 104.8
